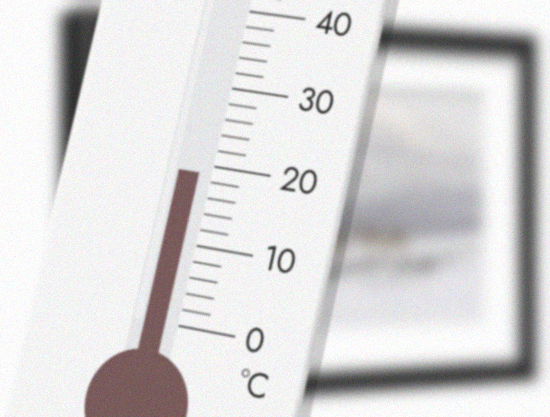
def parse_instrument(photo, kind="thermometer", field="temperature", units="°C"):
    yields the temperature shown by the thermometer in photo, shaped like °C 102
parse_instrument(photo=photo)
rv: °C 19
